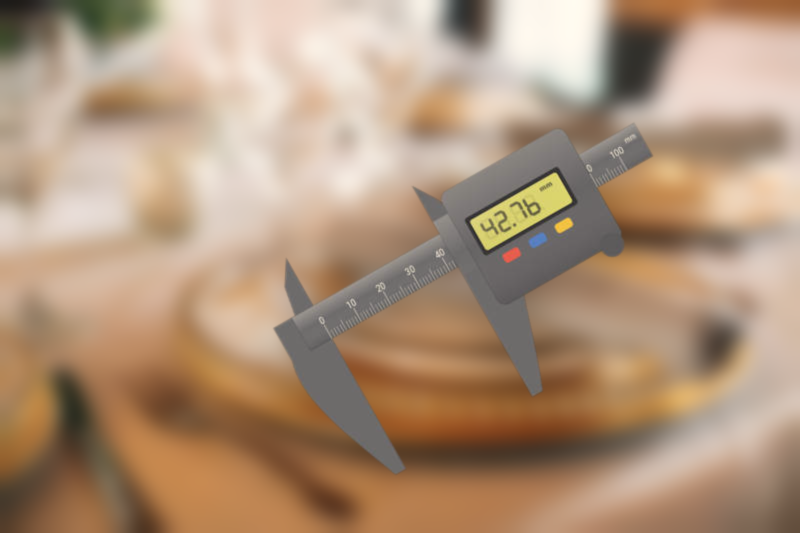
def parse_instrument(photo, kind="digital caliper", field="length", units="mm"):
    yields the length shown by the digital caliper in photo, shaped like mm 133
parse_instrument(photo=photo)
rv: mm 42.76
